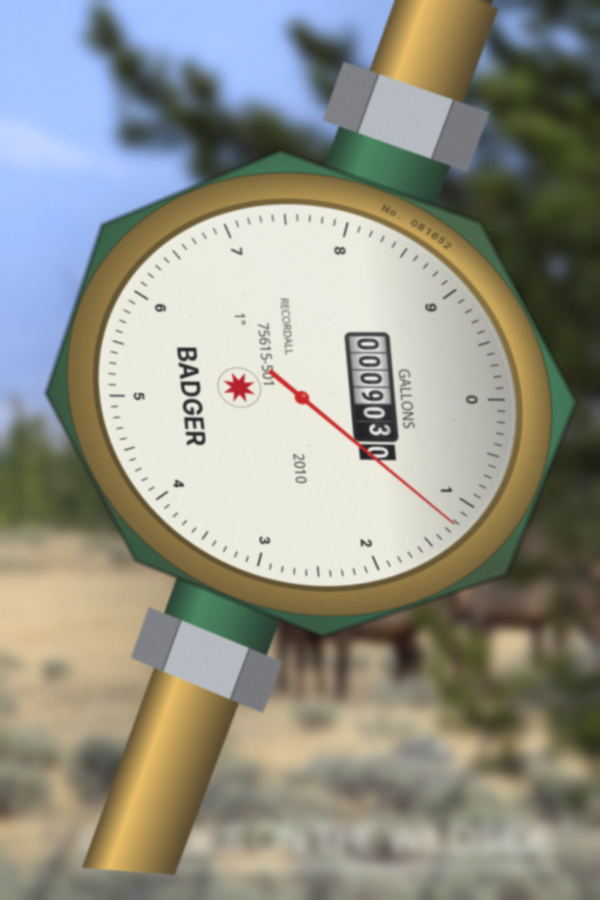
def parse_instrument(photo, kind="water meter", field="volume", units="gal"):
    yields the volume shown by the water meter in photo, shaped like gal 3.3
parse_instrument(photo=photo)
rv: gal 9031.2
